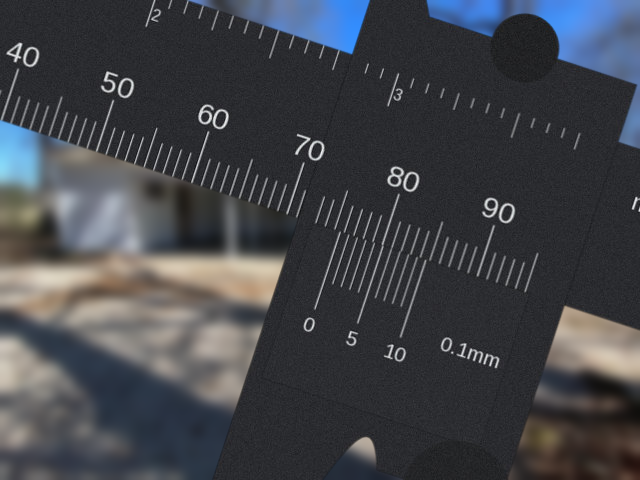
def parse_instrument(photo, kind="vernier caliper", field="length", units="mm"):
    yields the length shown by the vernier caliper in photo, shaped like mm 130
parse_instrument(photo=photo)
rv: mm 75.6
